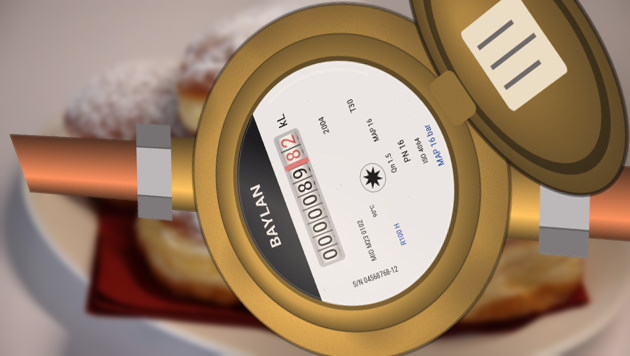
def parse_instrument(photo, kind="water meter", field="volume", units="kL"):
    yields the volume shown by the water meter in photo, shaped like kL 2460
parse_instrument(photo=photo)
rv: kL 89.82
